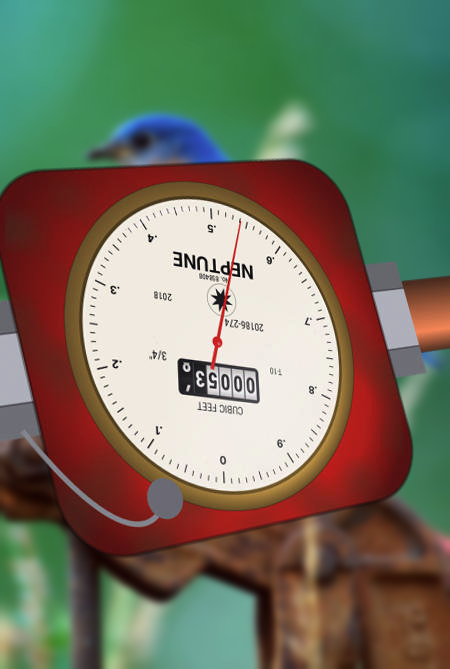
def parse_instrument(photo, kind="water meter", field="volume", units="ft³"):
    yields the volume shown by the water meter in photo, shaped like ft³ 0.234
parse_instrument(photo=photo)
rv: ft³ 537.54
